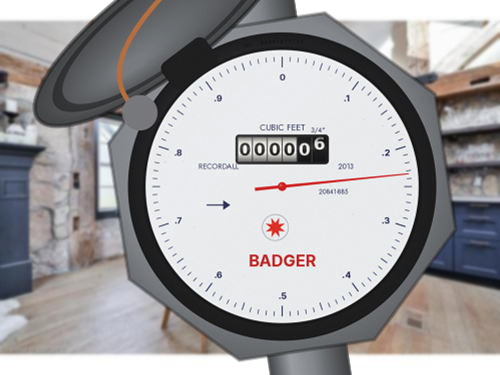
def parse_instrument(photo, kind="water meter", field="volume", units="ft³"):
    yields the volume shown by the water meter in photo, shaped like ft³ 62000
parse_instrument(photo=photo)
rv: ft³ 6.23
